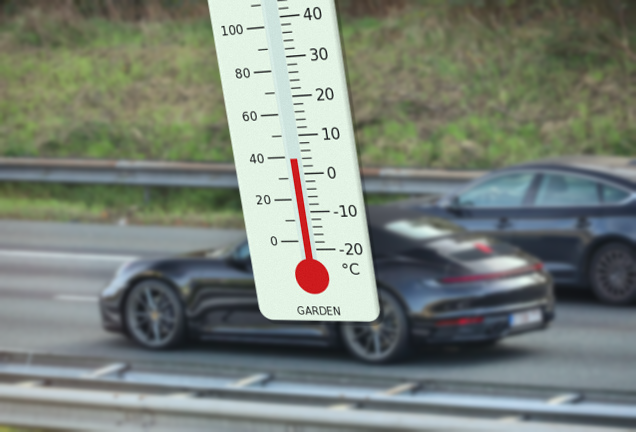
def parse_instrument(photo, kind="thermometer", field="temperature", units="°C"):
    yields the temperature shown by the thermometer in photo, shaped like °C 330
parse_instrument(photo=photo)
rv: °C 4
